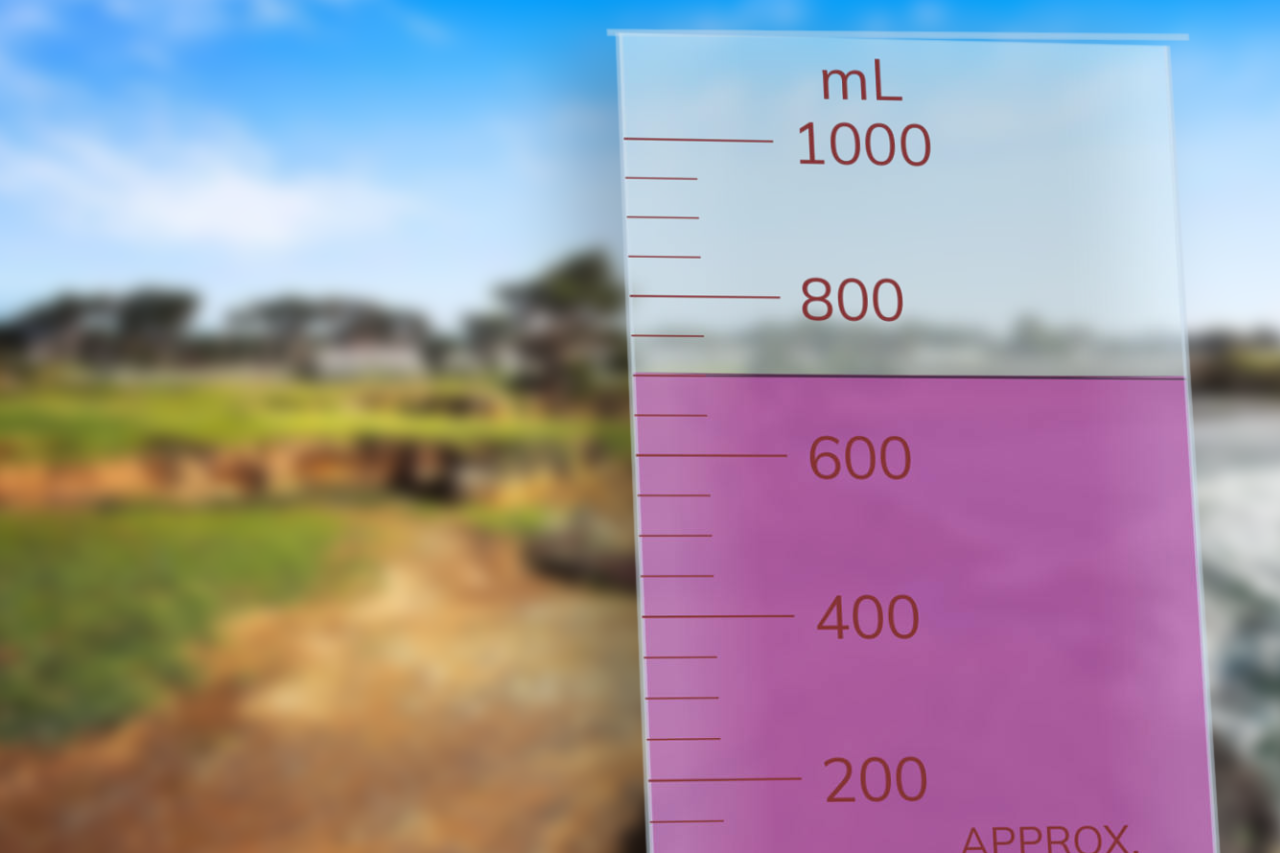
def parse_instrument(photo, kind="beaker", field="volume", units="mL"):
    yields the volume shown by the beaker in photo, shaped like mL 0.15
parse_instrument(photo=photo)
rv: mL 700
